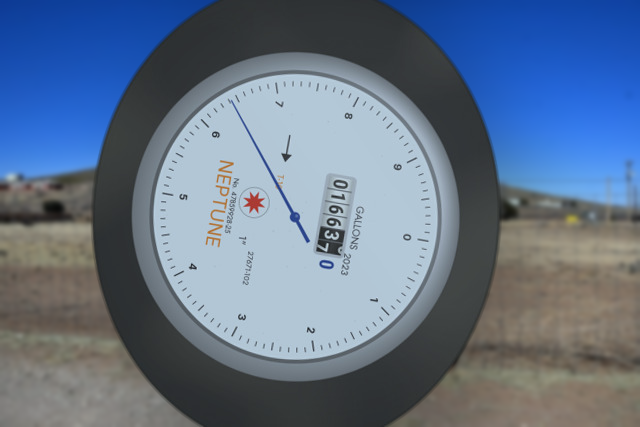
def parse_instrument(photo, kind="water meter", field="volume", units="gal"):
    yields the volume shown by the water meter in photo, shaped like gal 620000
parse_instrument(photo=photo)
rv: gal 166366.4
